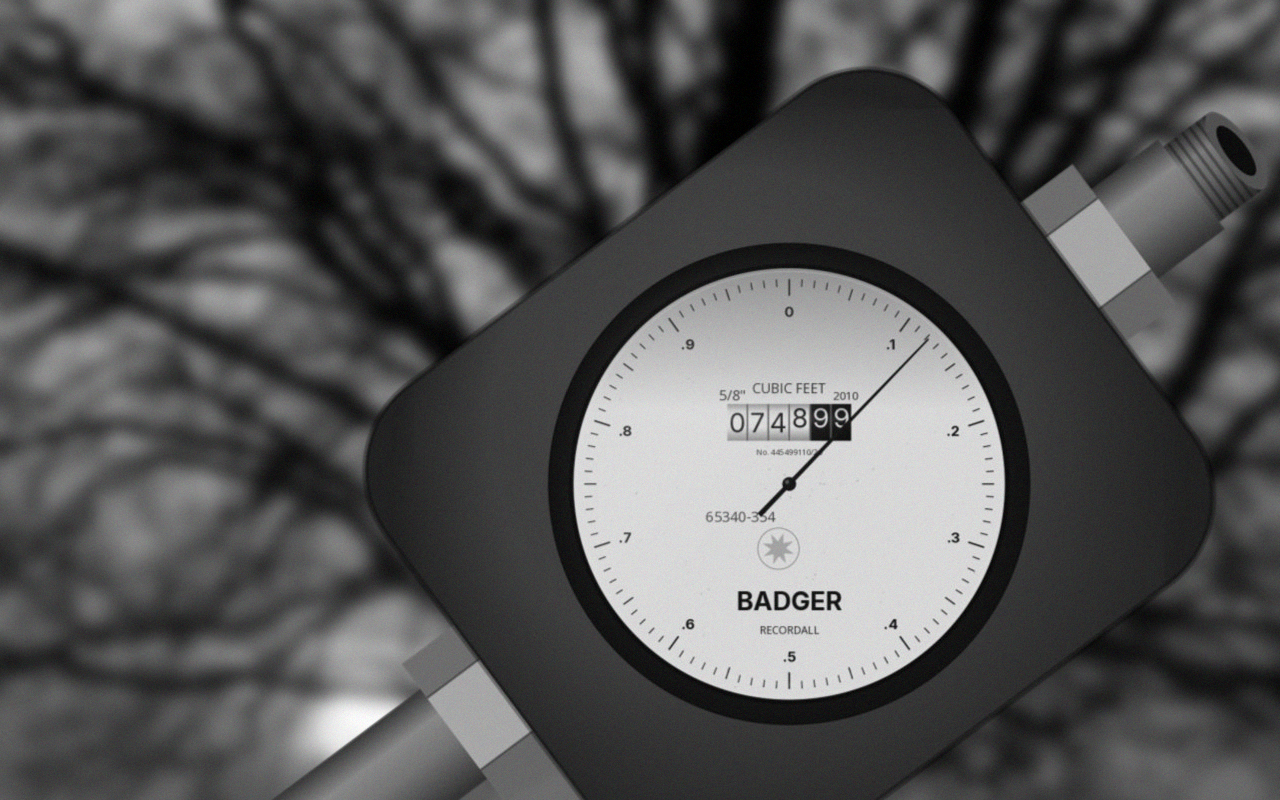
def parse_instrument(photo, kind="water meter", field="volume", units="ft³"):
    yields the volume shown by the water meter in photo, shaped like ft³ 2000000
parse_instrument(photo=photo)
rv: ft³ 74899.12
